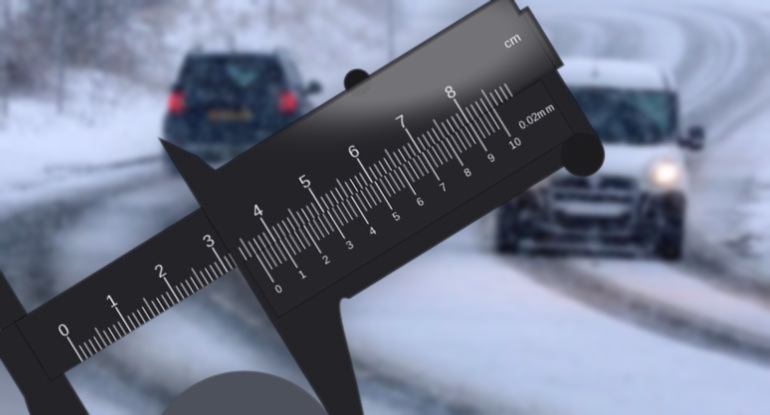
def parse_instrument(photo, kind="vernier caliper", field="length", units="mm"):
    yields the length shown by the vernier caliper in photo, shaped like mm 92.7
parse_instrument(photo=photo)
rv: mm 36.0
